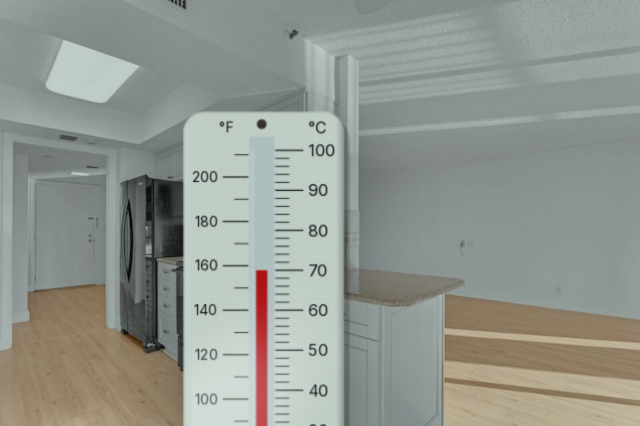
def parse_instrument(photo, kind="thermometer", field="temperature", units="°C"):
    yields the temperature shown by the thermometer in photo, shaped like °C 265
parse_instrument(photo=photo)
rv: °C 70
